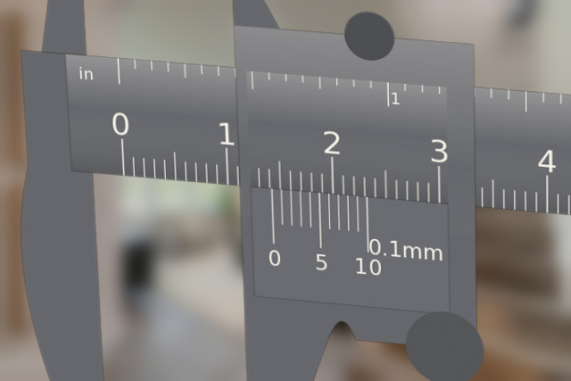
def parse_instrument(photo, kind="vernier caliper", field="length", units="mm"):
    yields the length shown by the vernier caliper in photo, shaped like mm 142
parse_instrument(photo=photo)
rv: mm 14.2
